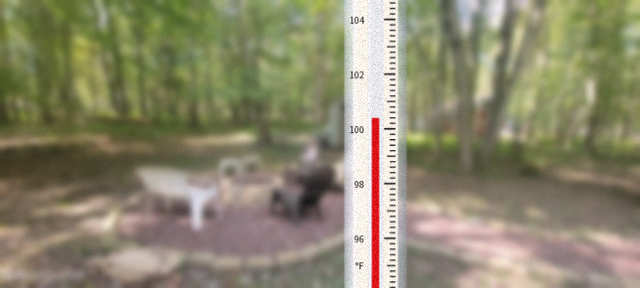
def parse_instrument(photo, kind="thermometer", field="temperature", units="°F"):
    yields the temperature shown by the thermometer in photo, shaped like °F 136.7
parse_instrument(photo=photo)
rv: °F 100.4
